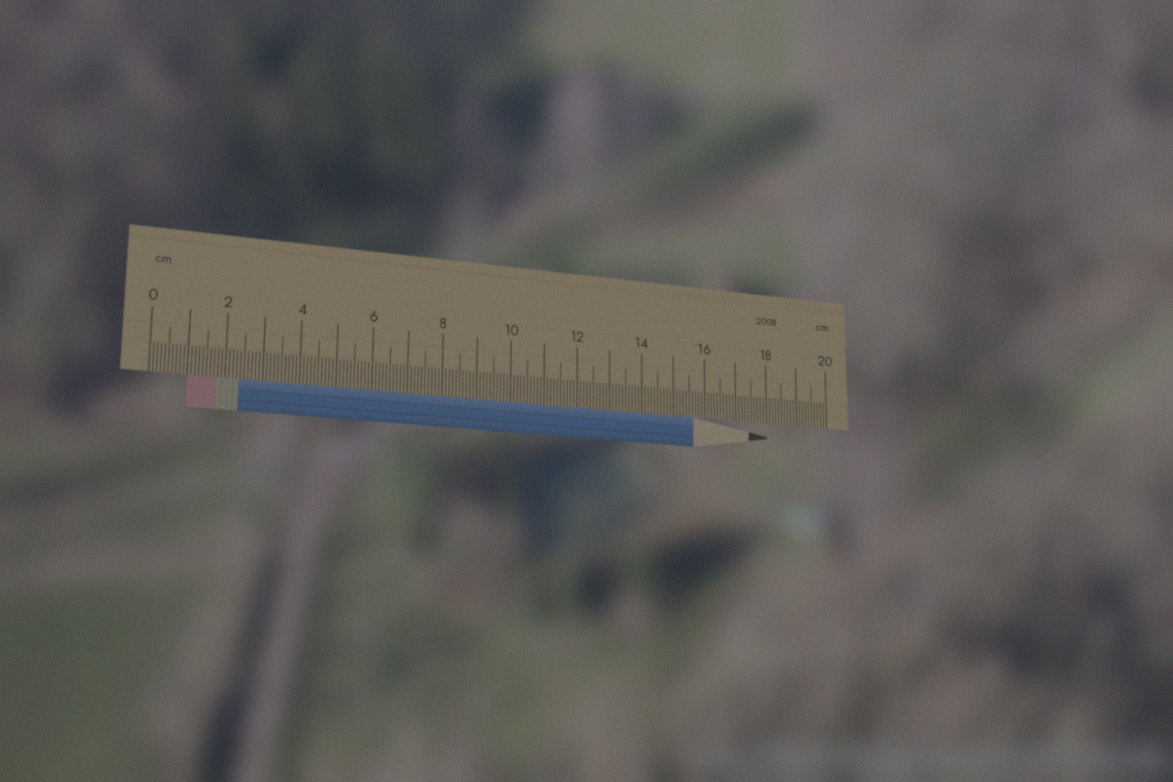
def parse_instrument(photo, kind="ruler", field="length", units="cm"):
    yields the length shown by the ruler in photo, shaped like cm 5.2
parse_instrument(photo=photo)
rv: cm 17
